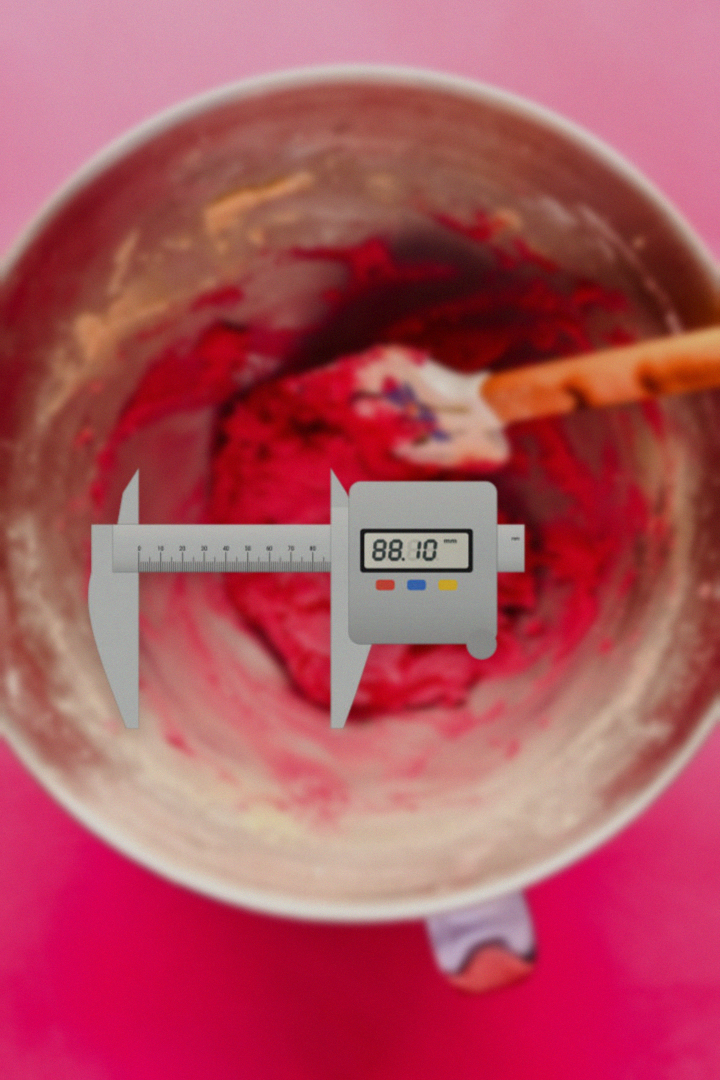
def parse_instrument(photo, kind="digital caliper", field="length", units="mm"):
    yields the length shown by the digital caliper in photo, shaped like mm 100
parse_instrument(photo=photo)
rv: mm 88.10
